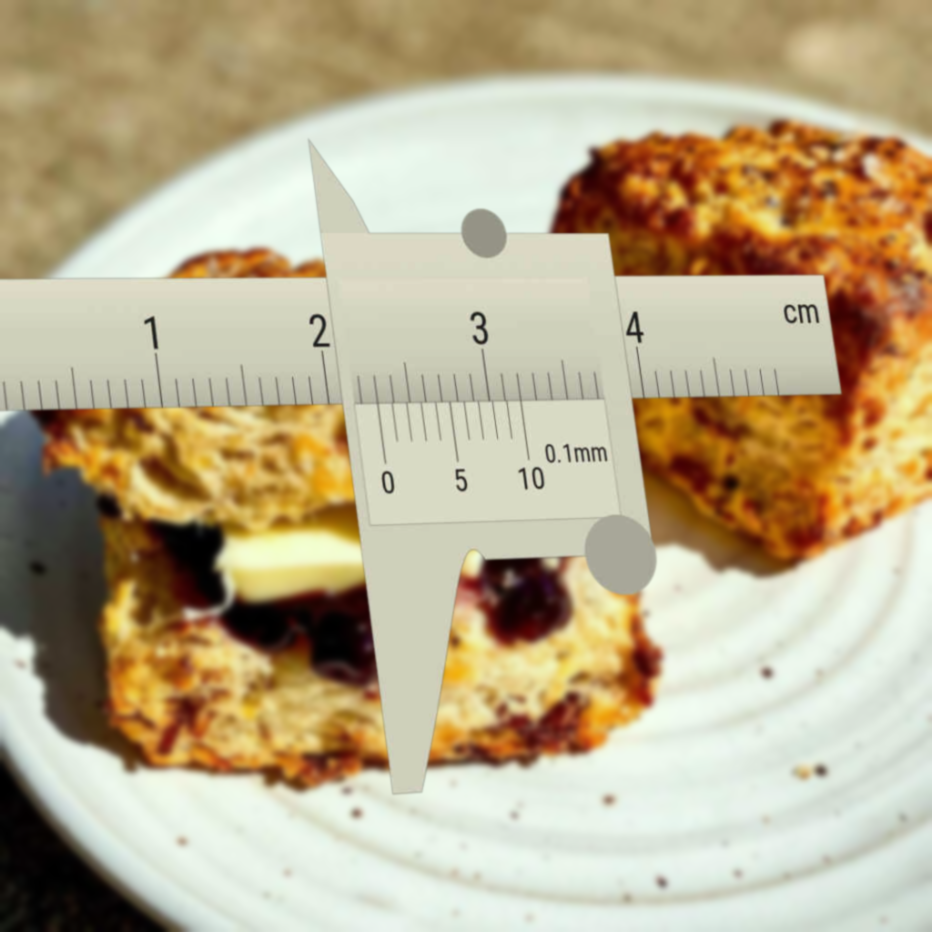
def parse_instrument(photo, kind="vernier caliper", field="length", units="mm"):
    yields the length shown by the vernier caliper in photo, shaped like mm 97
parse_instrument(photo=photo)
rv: mm 23.0
